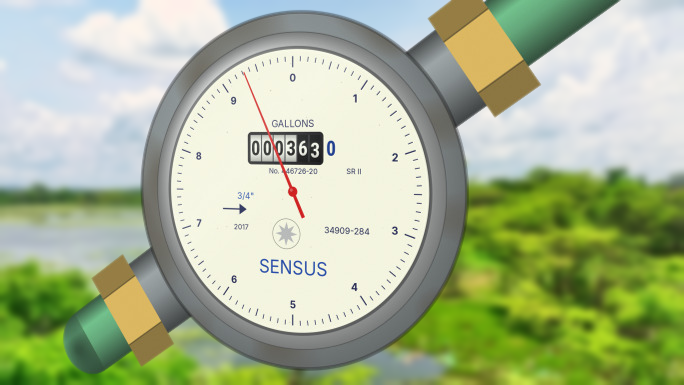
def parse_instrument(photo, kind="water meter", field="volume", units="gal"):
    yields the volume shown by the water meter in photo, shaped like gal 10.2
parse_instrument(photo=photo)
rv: gal 3629.3
